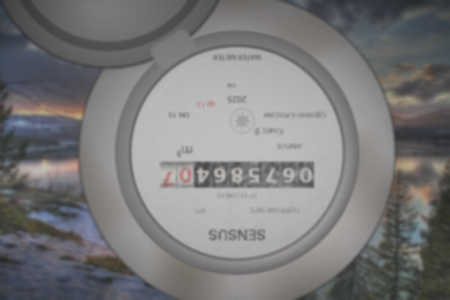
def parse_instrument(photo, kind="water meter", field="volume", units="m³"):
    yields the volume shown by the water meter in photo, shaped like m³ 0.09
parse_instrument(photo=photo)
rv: m³ 675864.07
